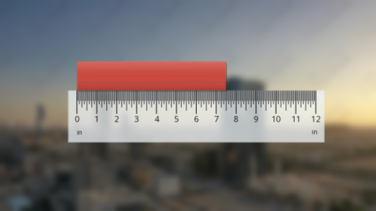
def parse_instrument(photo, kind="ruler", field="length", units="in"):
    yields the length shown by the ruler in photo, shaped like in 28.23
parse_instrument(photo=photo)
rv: in 7.5
